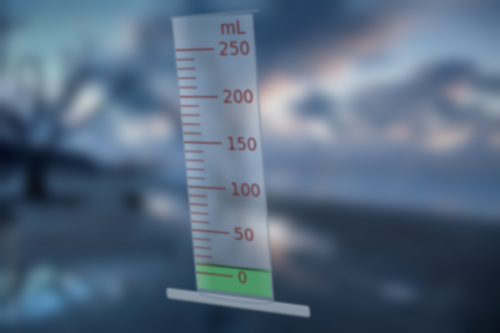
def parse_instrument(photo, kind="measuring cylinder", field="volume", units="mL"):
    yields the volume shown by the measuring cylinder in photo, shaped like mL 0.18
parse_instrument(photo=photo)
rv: mL 10
